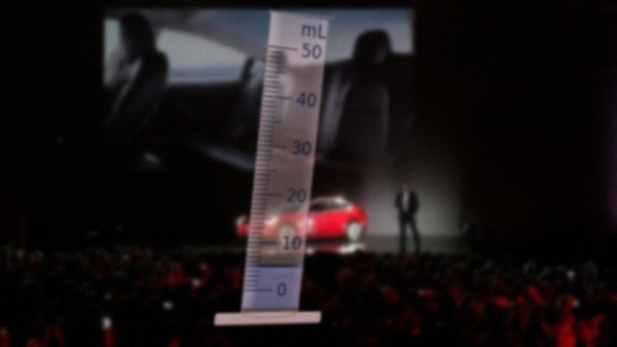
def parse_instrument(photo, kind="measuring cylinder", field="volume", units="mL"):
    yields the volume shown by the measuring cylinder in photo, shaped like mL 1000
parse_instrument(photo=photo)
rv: mL 5
